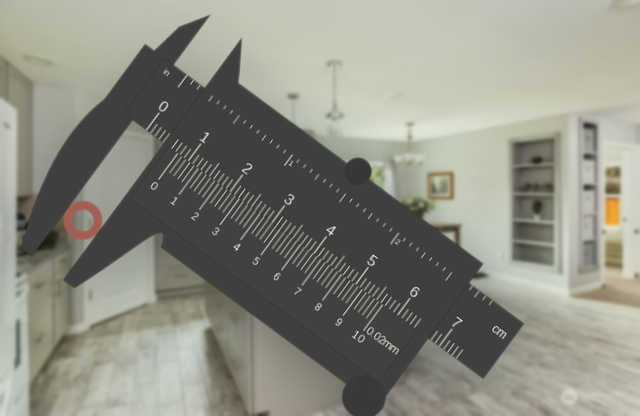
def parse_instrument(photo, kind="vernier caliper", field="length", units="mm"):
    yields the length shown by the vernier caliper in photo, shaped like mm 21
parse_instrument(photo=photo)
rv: mm 7.5
